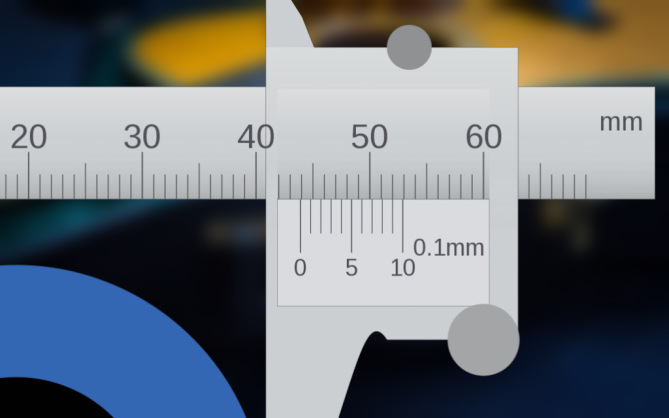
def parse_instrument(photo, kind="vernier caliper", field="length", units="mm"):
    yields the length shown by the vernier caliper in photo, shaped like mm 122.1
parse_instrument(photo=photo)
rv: mm 43.9
